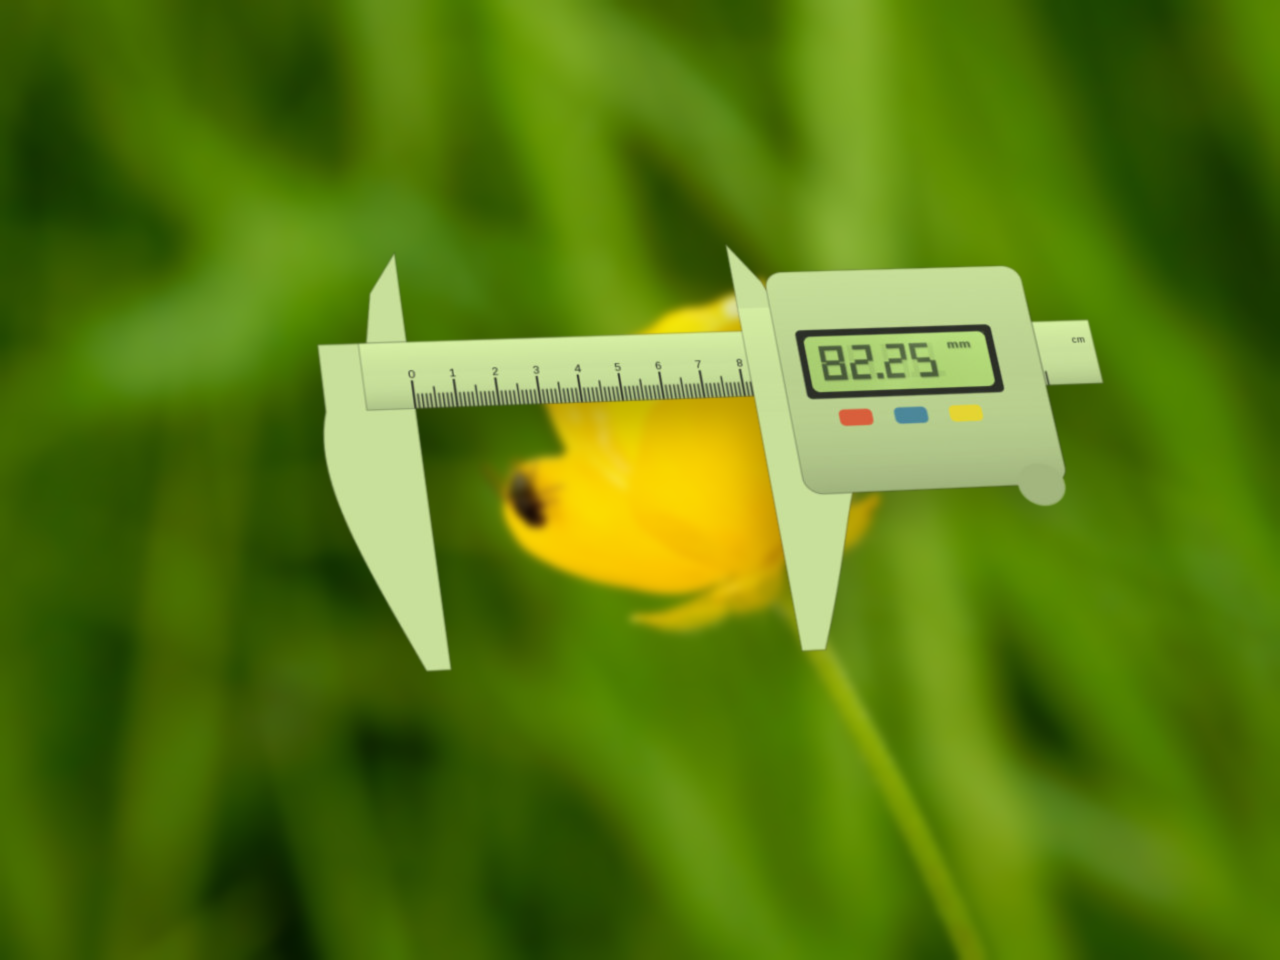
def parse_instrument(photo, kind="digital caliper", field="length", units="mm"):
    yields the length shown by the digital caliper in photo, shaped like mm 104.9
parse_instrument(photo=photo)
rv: mm 82.25
